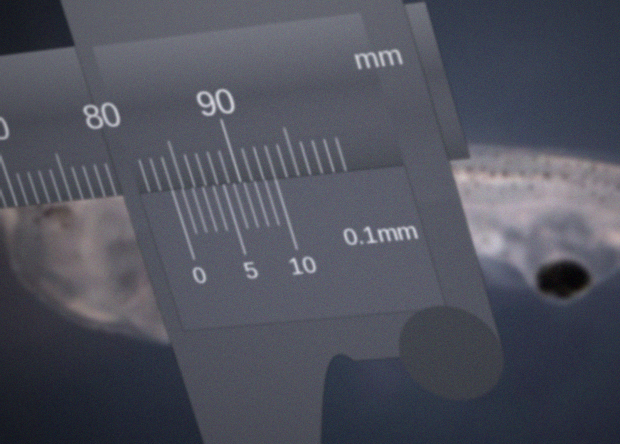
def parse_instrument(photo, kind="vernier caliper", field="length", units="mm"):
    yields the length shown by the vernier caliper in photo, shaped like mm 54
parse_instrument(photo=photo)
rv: mm 84.0
